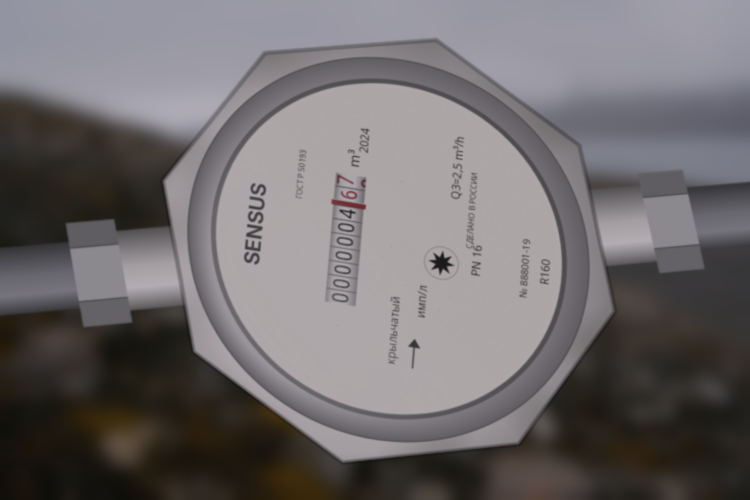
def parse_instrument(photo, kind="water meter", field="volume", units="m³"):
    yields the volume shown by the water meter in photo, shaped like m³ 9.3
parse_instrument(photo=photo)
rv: m³ 4.67
